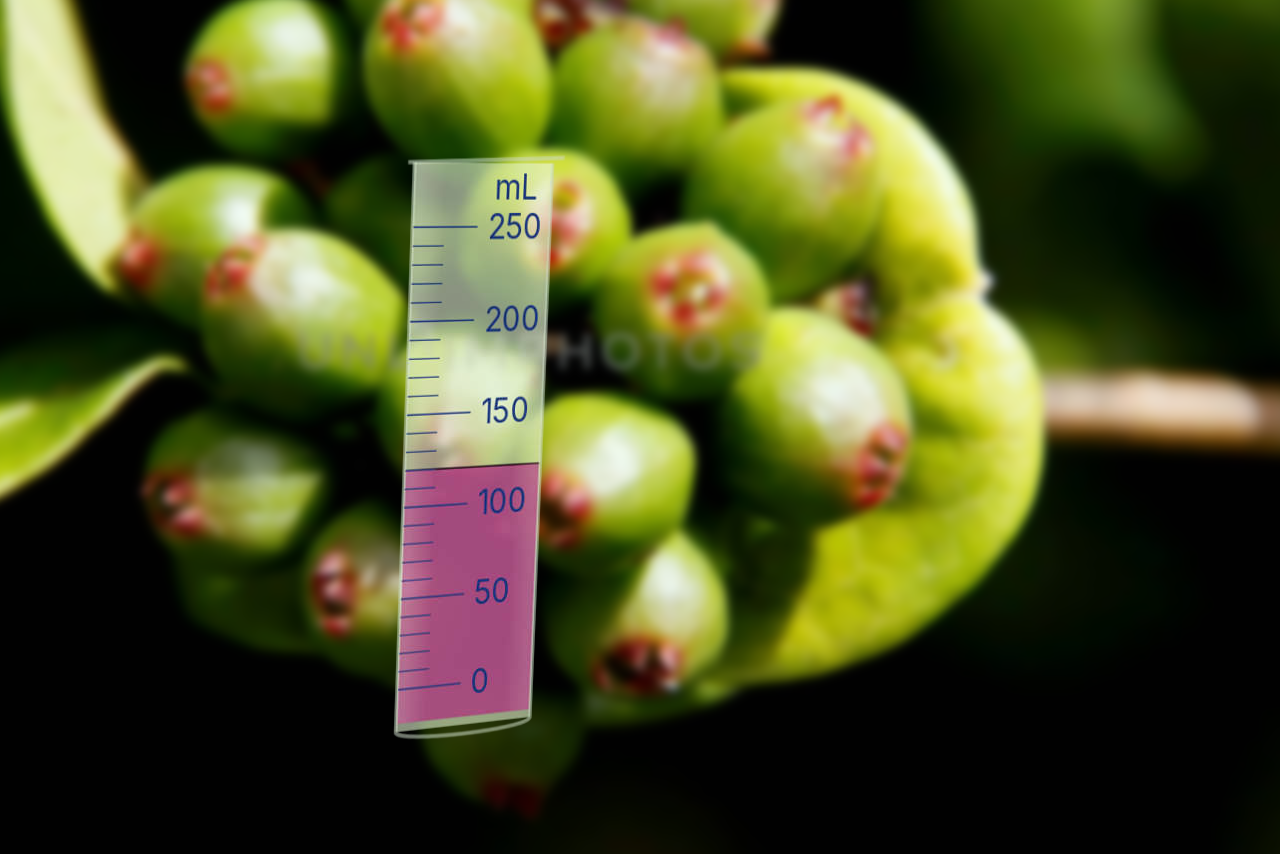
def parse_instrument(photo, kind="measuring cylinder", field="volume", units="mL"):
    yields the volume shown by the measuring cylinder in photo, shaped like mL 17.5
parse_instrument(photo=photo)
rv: mL 120
